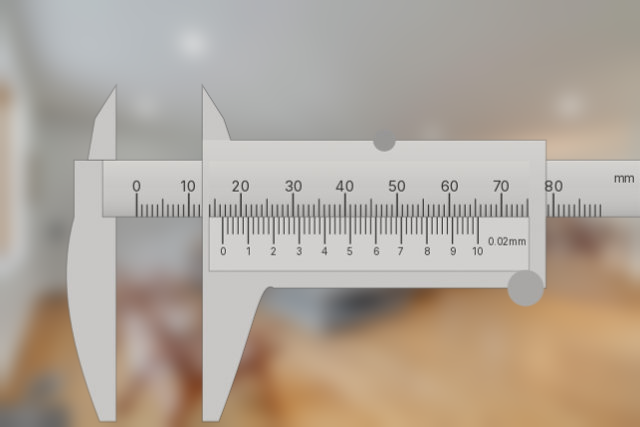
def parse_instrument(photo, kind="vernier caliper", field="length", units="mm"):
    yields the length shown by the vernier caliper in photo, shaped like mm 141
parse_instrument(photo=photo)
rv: mm 16.5
